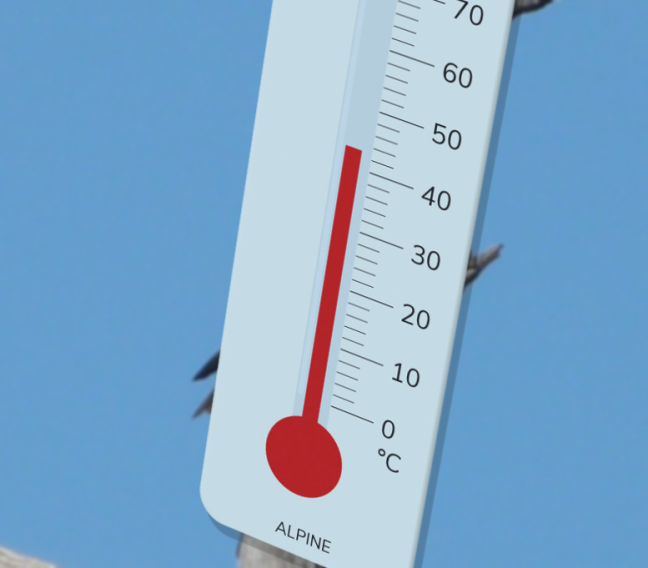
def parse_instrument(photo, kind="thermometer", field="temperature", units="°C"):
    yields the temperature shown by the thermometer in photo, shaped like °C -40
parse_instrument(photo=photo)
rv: °C 43
